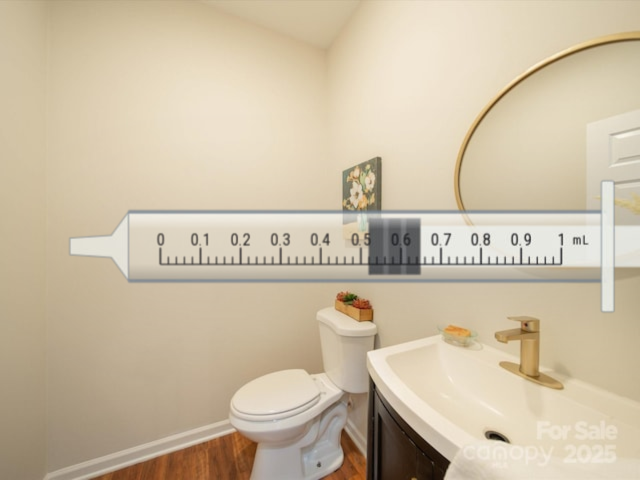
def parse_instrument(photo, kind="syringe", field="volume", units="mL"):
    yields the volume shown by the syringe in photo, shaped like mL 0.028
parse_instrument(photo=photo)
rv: mL 0.52
